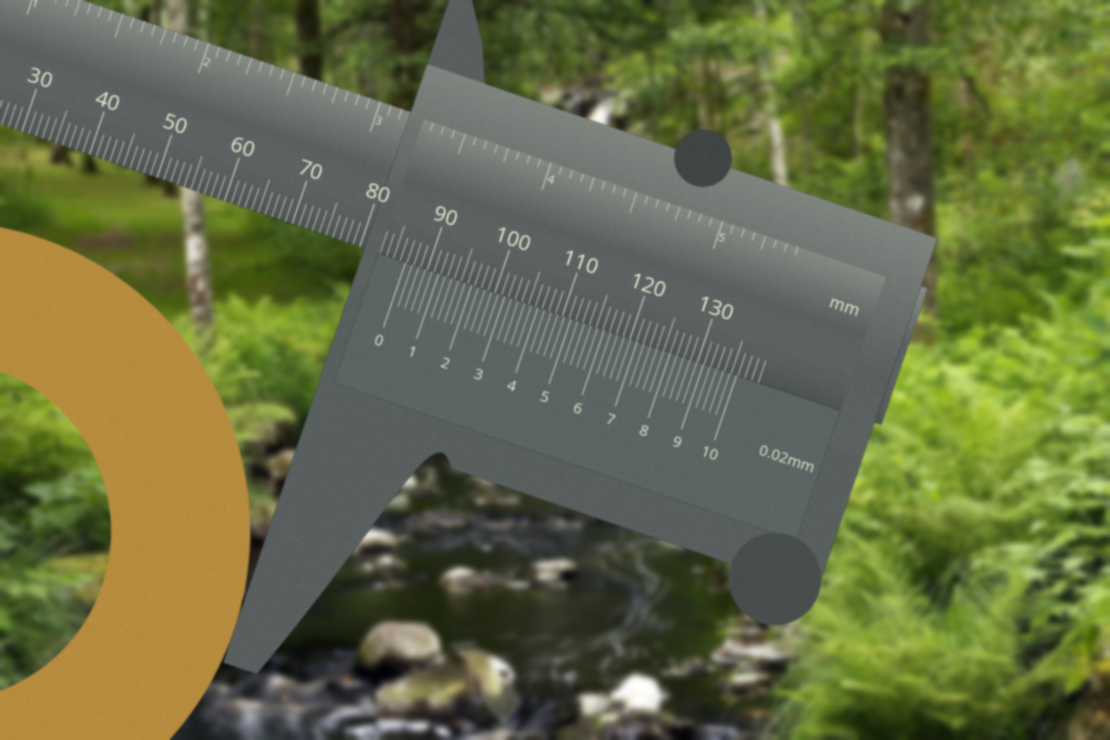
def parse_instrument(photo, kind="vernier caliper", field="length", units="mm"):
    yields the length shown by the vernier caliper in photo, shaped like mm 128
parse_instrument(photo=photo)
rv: mm 86.8
